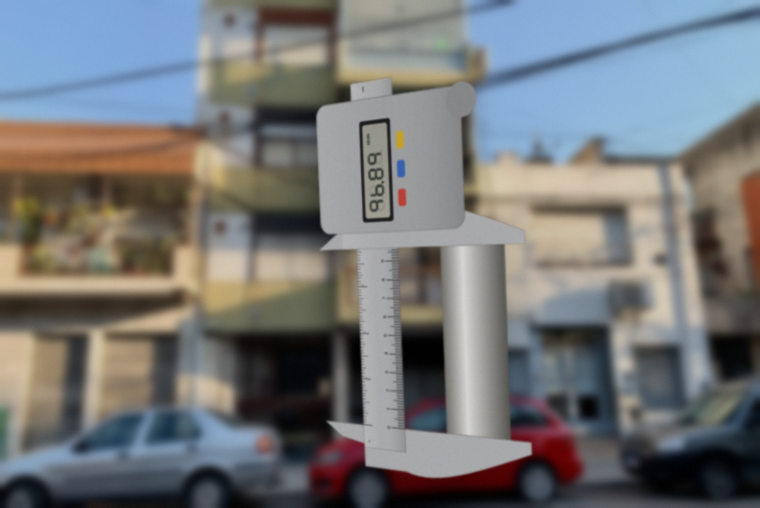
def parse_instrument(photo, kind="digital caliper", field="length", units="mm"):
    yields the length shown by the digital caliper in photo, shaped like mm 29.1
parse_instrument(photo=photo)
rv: mm 96.89
